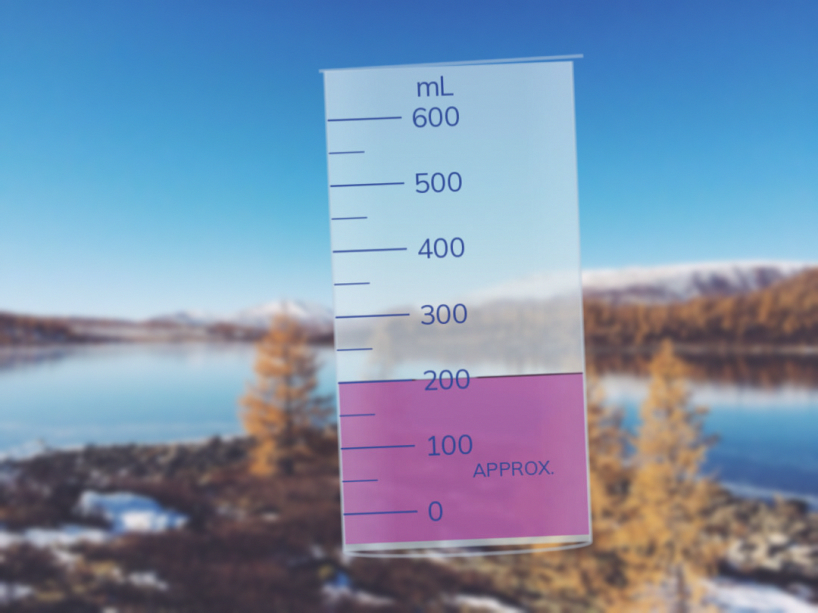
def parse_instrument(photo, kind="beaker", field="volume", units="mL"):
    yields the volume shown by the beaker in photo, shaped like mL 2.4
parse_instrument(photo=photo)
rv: mL 200
